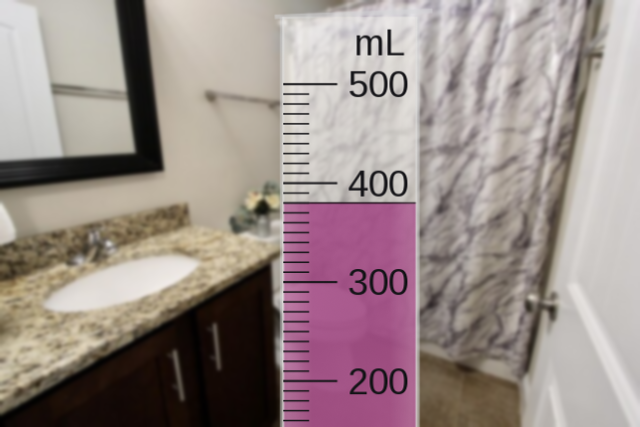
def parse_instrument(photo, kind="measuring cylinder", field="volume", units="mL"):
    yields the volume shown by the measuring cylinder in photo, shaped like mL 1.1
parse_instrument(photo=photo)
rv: mL 380
